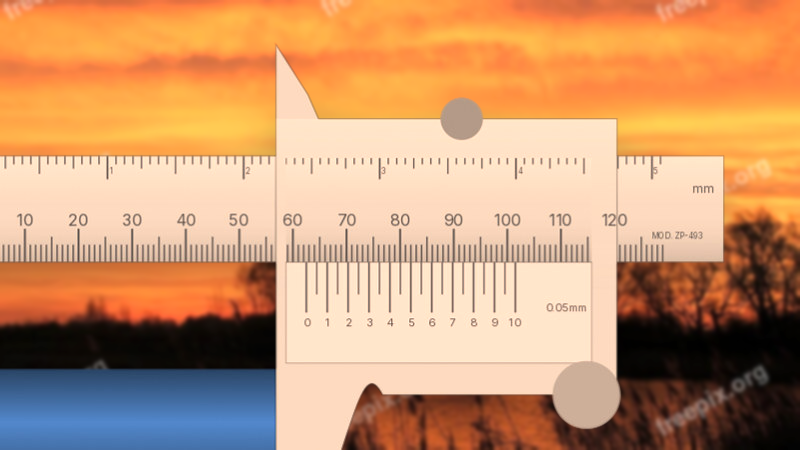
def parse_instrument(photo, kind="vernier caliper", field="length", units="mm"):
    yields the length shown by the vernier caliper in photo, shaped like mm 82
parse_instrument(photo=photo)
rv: mm 62.5
